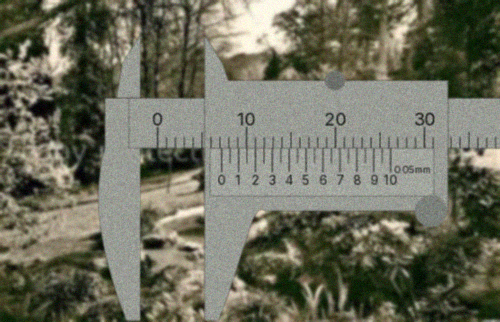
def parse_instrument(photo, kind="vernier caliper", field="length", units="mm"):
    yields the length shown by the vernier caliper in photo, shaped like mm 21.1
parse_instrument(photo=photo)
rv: mm 7.2
